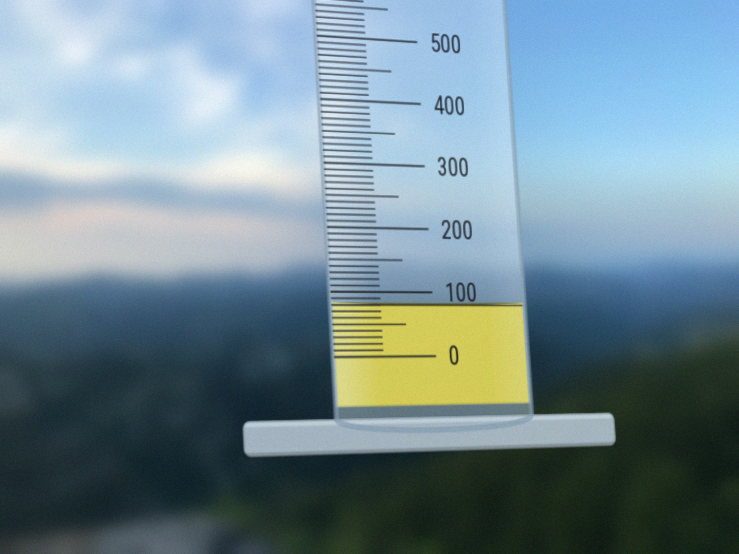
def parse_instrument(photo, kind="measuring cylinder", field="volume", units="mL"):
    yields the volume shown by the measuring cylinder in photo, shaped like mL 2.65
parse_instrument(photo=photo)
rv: mL 80
